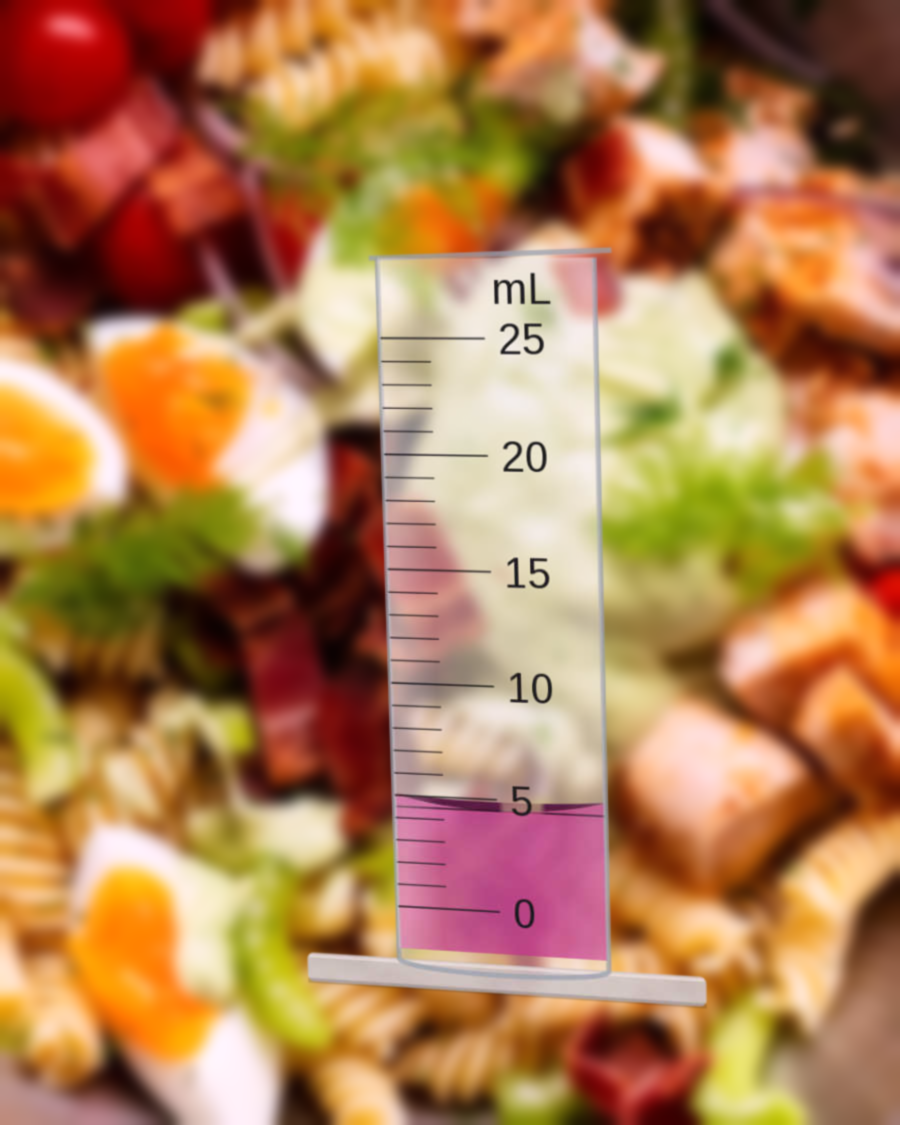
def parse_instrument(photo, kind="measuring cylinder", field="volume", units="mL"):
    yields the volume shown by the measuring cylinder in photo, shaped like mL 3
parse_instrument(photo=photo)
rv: mL 4.5
